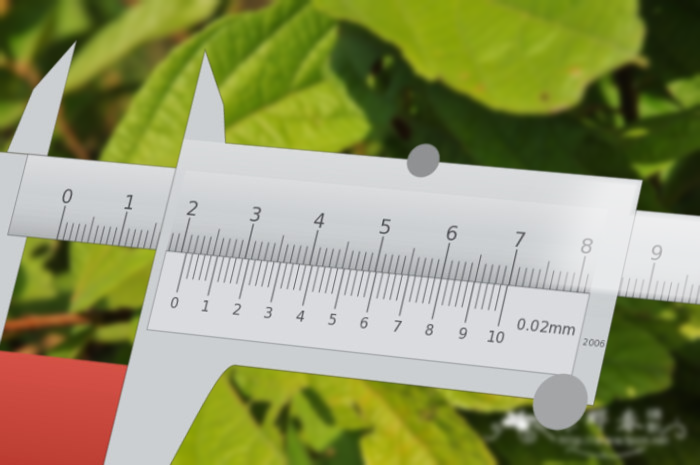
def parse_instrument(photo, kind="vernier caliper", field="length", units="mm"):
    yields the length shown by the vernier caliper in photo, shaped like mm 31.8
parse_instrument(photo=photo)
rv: mm 20.8
